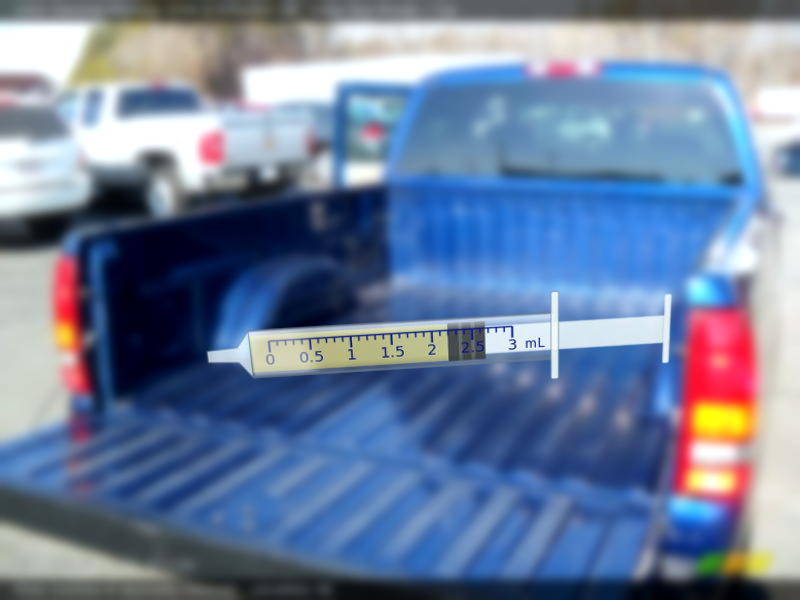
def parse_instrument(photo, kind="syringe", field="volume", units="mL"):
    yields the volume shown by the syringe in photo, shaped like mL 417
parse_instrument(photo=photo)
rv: mL 2.2
